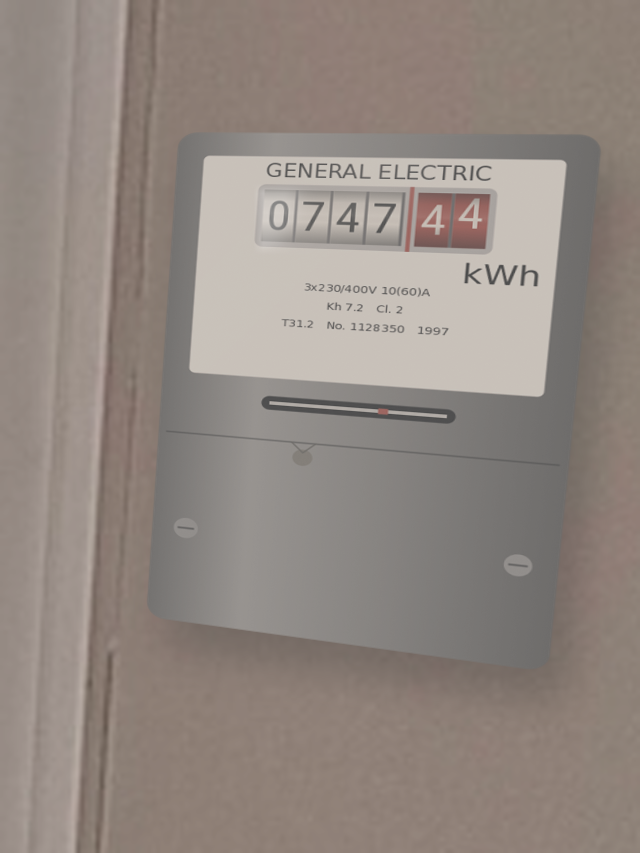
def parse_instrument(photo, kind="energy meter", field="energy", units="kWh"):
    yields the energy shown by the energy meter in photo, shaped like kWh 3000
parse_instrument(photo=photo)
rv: kWh 747.44
